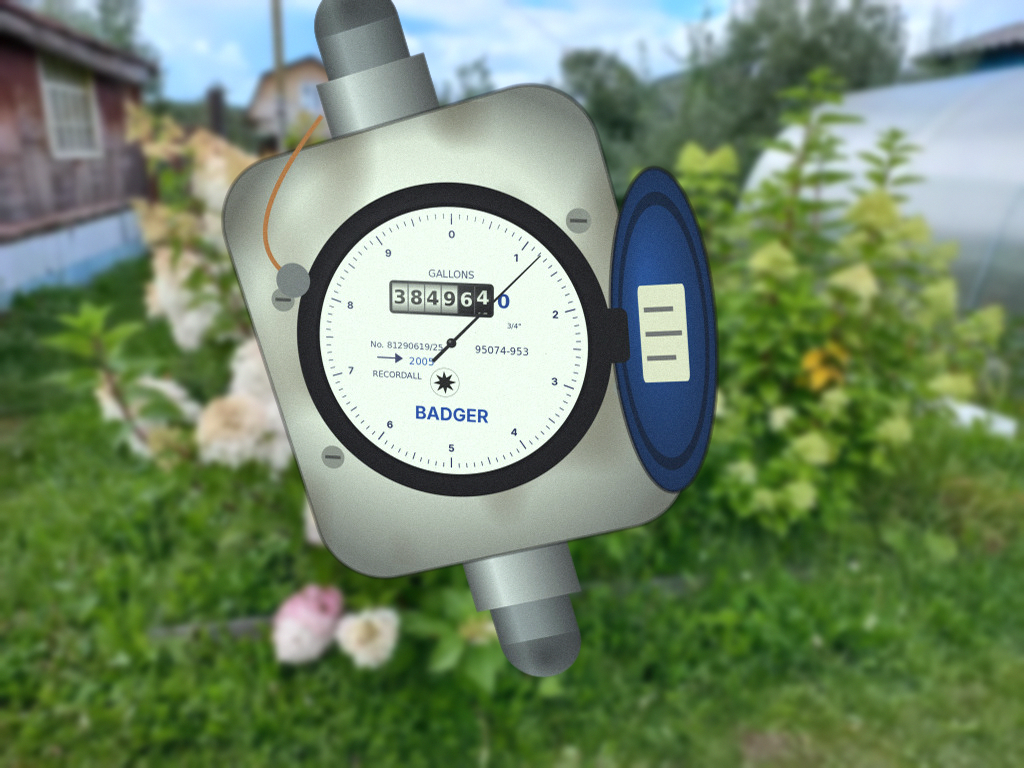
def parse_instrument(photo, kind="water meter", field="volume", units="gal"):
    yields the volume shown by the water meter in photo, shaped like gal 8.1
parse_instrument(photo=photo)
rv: gal 3849641.2
